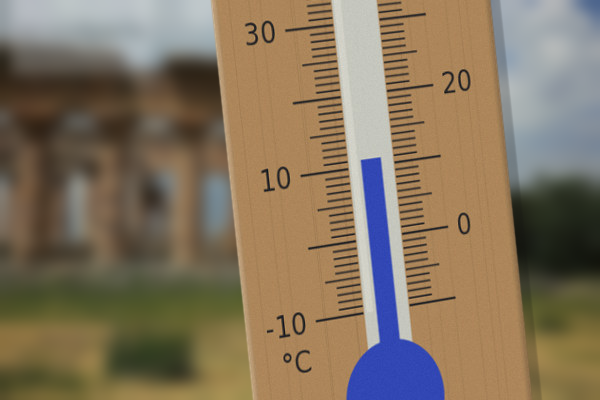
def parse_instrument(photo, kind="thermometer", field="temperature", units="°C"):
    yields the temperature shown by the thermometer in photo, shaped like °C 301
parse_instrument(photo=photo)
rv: °C 11
